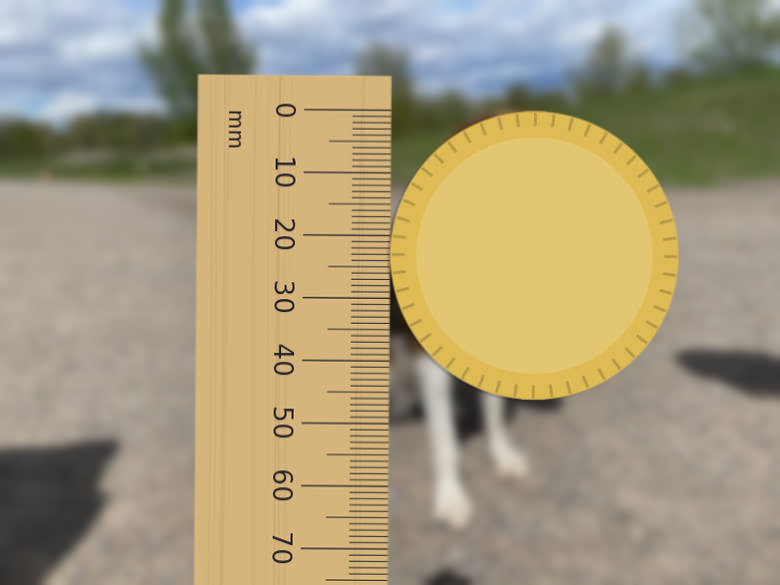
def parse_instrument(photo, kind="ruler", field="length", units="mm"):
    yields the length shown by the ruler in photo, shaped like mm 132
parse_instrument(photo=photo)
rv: mm 46
